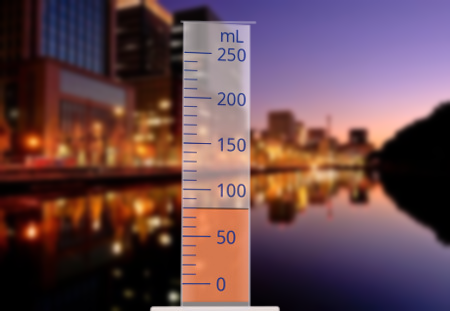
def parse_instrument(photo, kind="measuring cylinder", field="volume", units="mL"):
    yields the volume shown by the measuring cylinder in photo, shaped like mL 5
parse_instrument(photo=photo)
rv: mL 80
